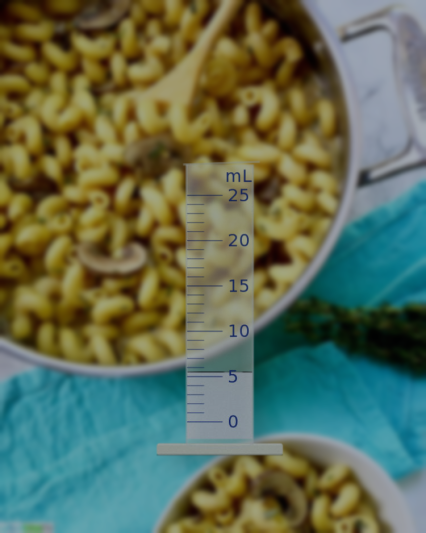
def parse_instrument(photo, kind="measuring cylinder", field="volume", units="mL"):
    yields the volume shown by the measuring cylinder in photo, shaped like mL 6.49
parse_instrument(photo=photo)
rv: mL 5.5
